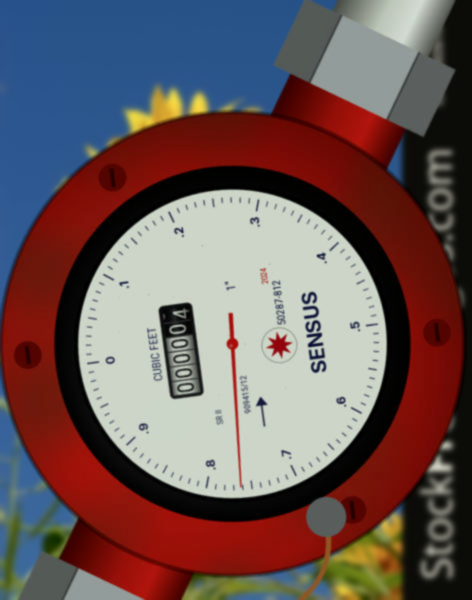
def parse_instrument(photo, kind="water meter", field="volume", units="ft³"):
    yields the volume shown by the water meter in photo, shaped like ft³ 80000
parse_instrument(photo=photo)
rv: ft³ 3.76
